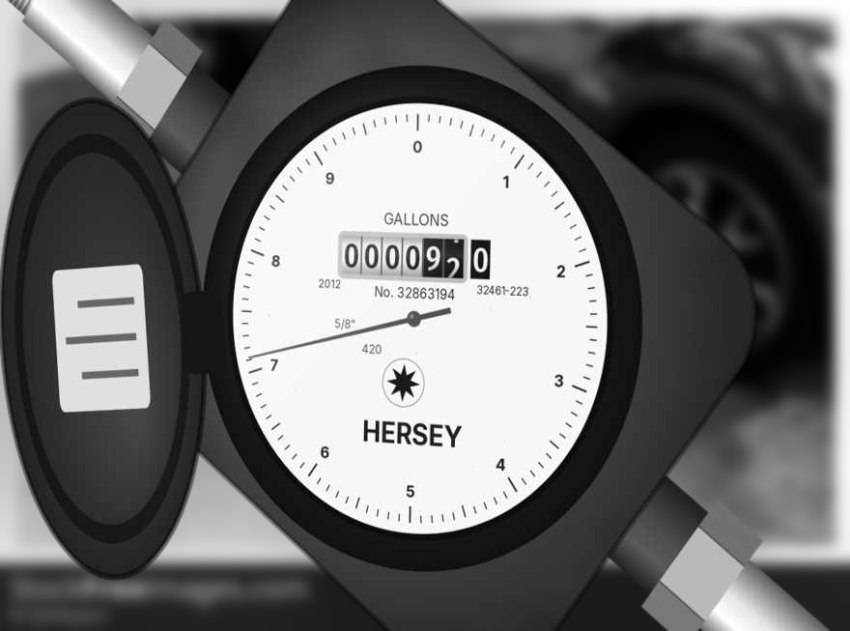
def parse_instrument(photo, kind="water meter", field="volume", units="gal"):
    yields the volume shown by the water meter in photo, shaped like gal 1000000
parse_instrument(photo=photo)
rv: gal 917.1
